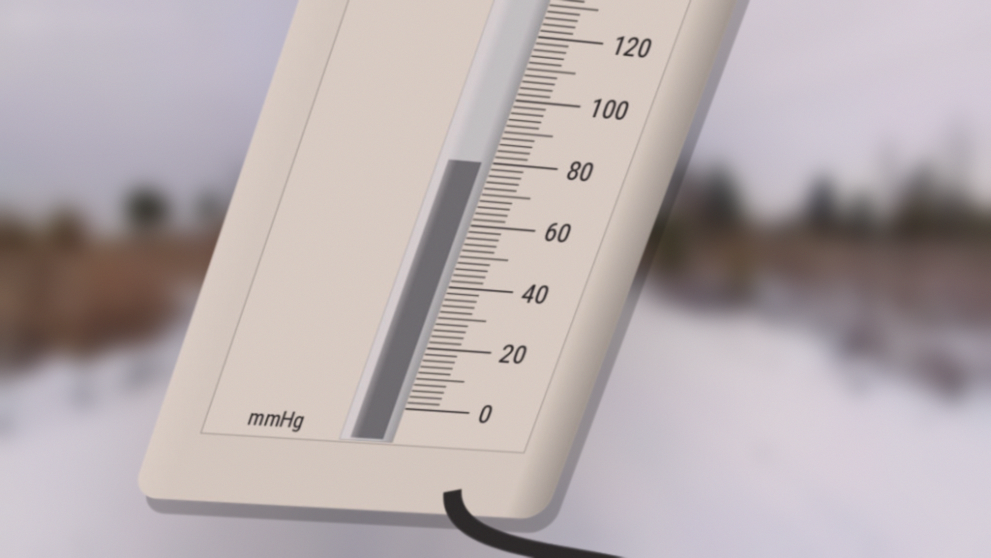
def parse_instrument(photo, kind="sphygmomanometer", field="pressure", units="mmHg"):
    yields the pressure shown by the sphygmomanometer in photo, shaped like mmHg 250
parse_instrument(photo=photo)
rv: mmHg 80
